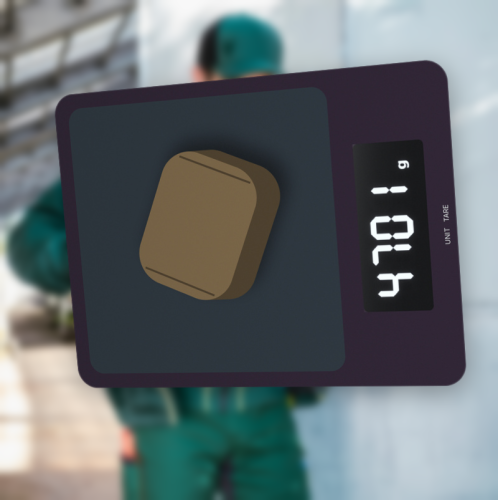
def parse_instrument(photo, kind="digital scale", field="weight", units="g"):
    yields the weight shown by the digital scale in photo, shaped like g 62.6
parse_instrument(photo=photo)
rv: g 4701
